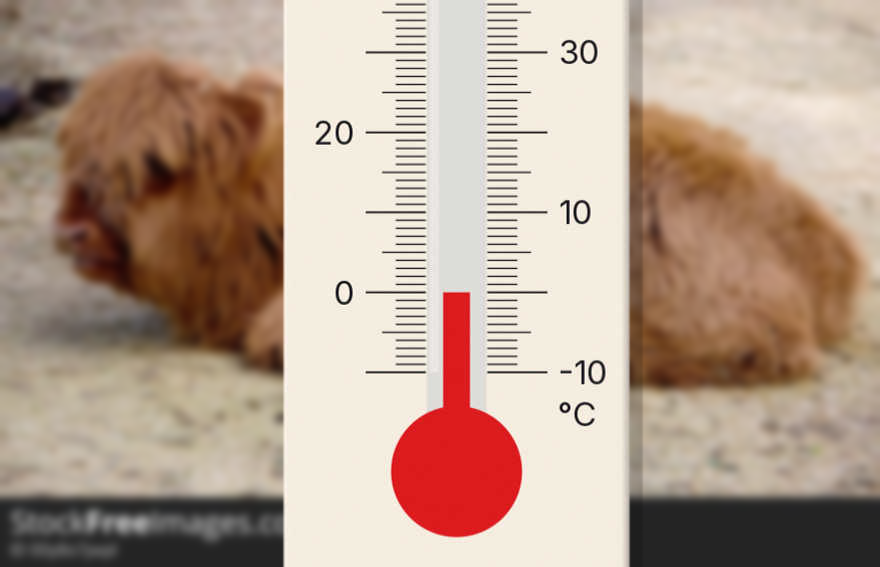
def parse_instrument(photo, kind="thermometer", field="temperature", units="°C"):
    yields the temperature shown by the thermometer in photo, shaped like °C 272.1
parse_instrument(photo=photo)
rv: °C 0
